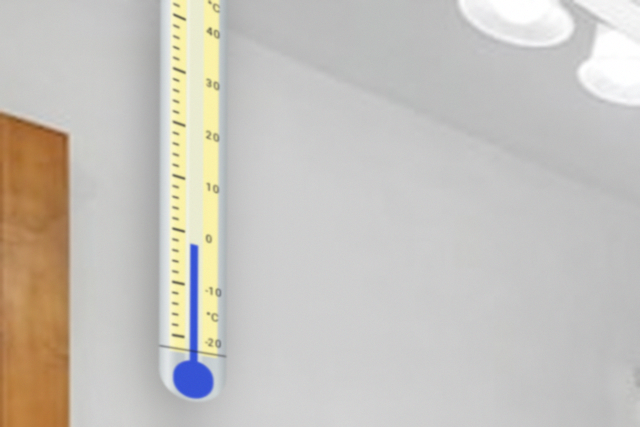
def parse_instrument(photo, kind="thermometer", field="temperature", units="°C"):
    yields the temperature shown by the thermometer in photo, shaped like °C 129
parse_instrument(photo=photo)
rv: °C -2
